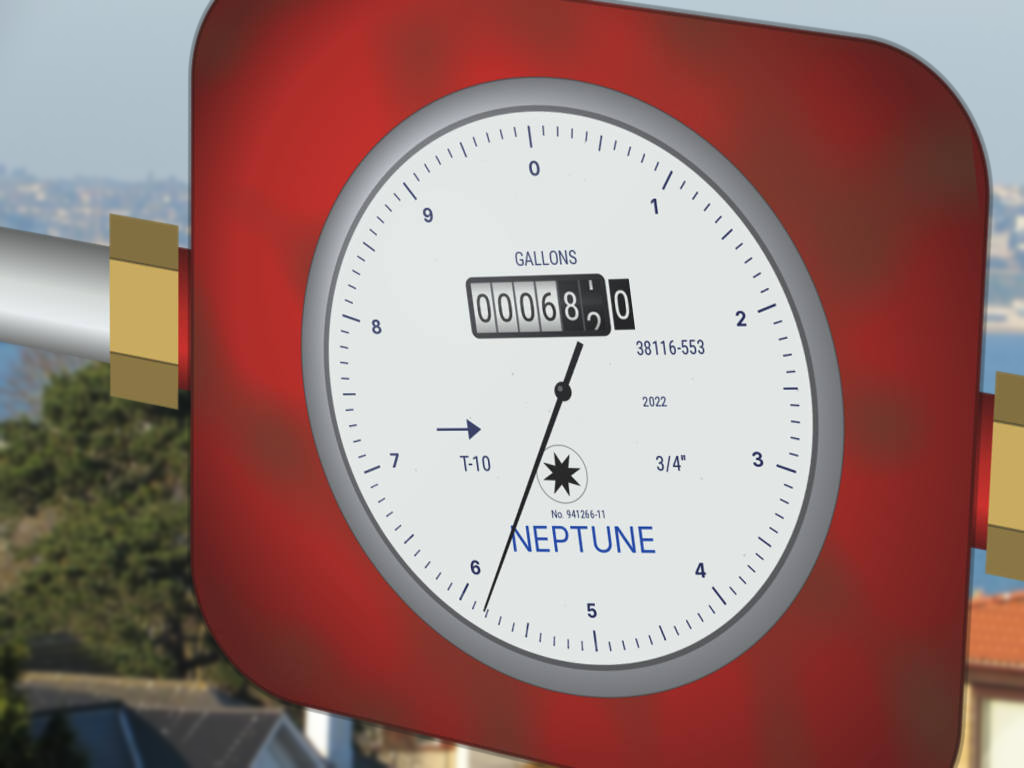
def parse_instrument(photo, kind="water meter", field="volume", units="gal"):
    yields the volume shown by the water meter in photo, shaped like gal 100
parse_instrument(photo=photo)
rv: gal 6815.8
